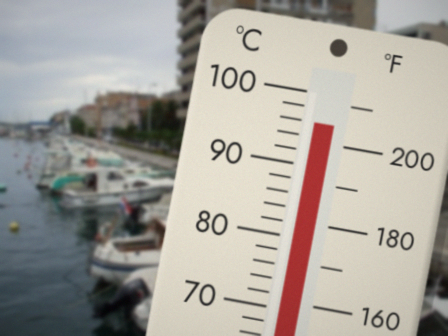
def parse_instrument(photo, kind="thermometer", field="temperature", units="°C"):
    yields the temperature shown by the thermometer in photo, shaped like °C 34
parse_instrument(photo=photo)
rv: °C 96
